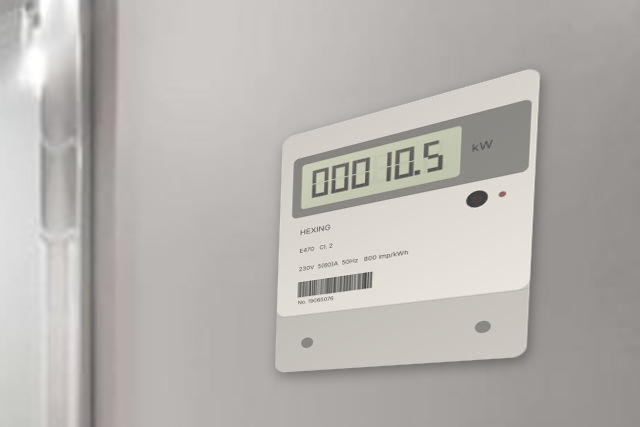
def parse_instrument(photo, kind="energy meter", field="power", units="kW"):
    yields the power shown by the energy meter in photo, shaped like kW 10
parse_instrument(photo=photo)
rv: kW 10.5
